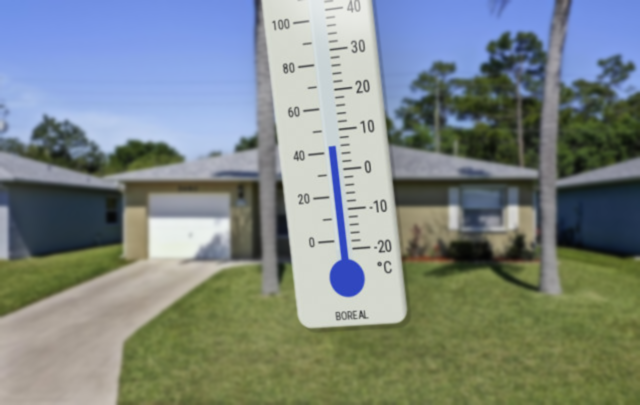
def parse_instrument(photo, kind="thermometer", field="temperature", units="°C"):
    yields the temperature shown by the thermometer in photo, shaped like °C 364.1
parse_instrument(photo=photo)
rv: °C 6
